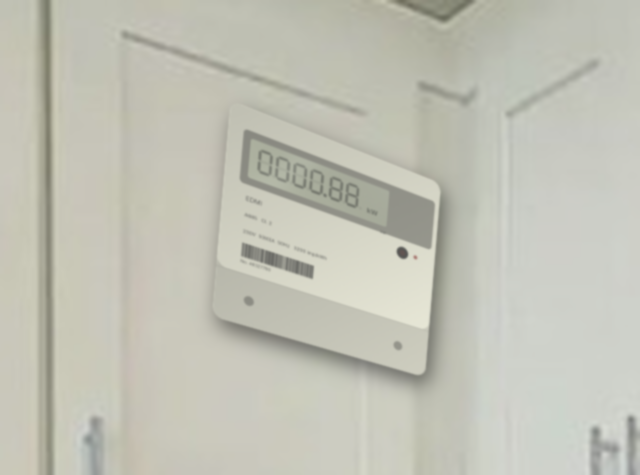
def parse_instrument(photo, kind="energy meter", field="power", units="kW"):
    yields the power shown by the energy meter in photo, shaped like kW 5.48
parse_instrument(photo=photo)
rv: kW 0.88
